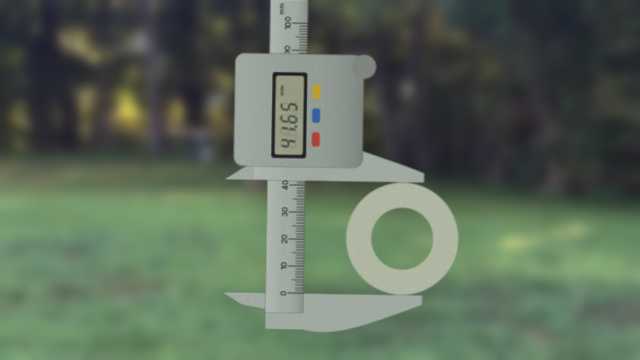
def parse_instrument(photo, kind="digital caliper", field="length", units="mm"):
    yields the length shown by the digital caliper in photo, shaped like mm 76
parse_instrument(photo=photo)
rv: mm 41.65
